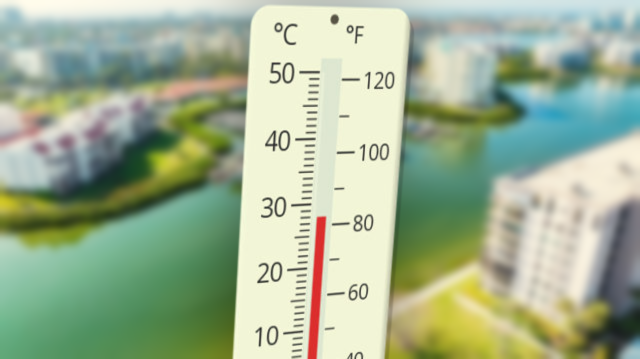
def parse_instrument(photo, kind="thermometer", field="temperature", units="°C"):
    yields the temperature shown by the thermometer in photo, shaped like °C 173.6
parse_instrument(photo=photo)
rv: °C 28
